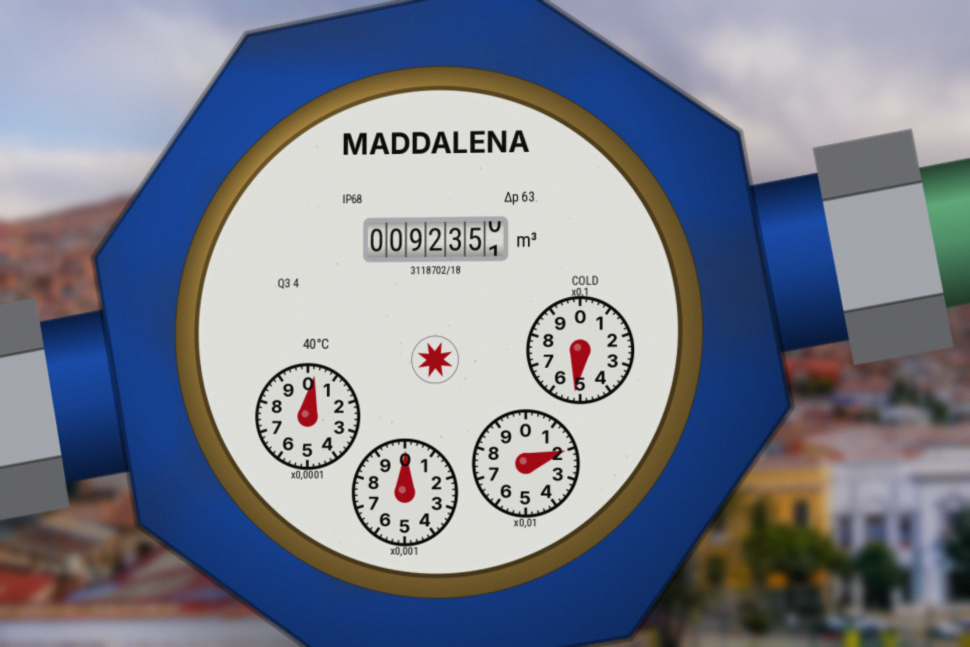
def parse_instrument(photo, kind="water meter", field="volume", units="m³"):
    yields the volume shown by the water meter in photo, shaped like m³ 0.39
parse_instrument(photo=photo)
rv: m³ 92350.5200
